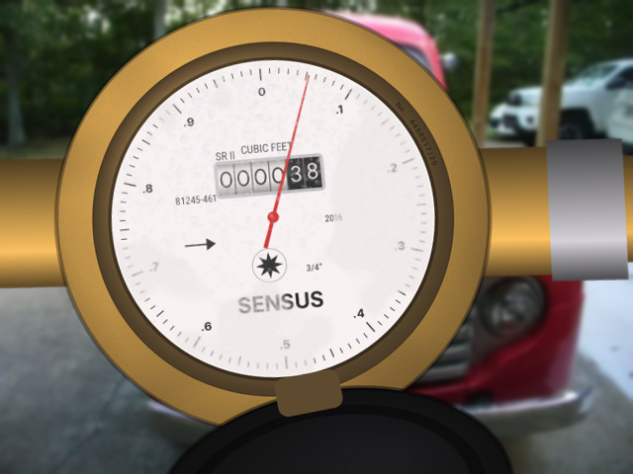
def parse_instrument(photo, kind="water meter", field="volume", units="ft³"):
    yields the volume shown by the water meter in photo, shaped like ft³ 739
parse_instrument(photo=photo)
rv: ft³ 38.05
